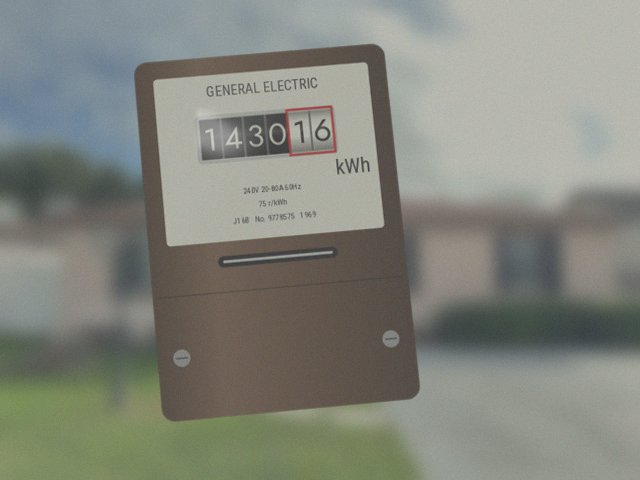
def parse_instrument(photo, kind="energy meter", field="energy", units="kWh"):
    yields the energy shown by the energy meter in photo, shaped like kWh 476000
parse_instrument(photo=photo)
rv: kWh 1430.16
